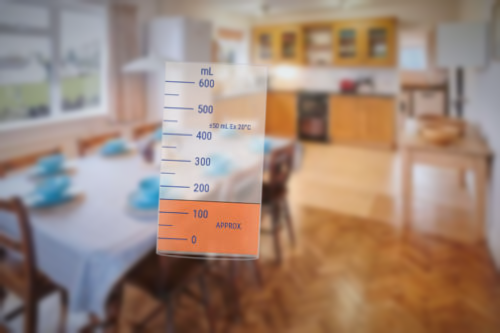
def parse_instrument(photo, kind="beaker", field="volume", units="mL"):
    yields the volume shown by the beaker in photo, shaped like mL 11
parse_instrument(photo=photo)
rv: mL 150
